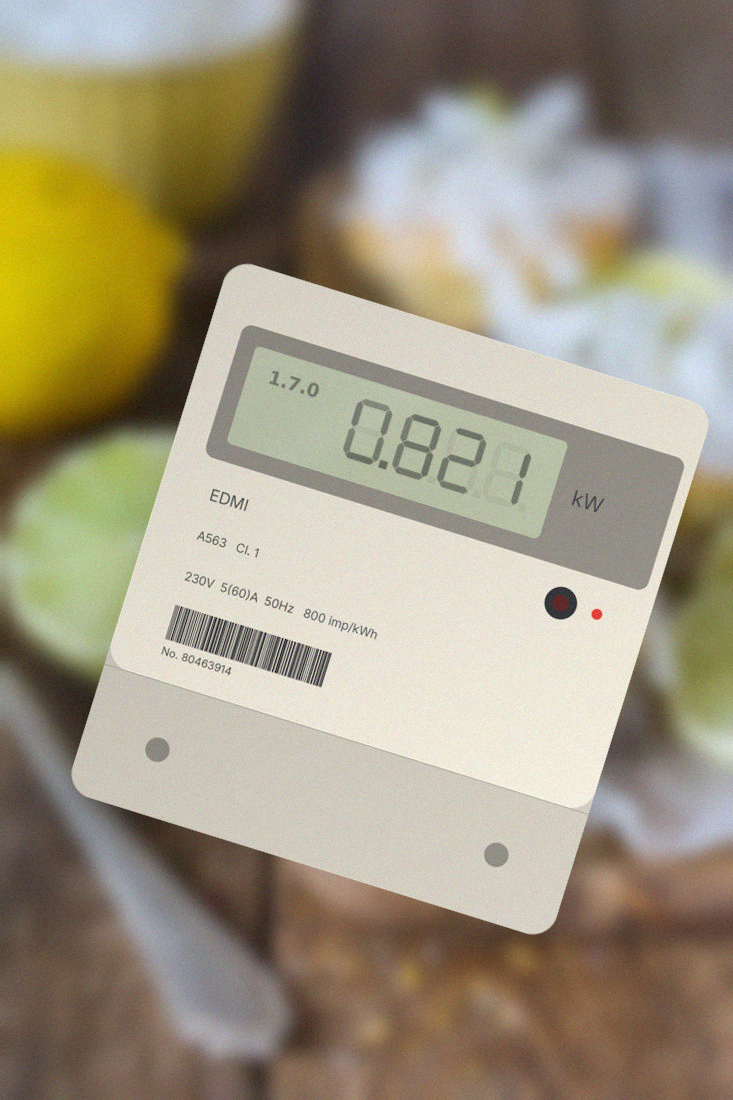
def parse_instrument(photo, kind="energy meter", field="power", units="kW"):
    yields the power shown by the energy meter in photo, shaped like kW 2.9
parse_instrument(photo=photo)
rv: kW 0.821
